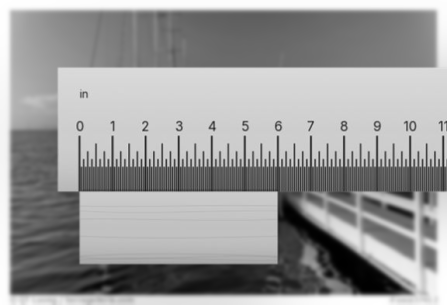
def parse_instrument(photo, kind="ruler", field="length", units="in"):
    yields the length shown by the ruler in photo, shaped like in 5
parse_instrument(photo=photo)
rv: in 6
